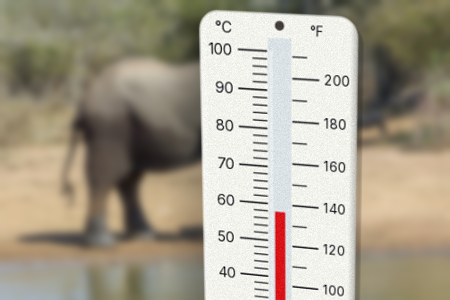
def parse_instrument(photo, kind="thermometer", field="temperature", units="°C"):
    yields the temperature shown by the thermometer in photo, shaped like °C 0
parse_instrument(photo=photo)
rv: °C 58
